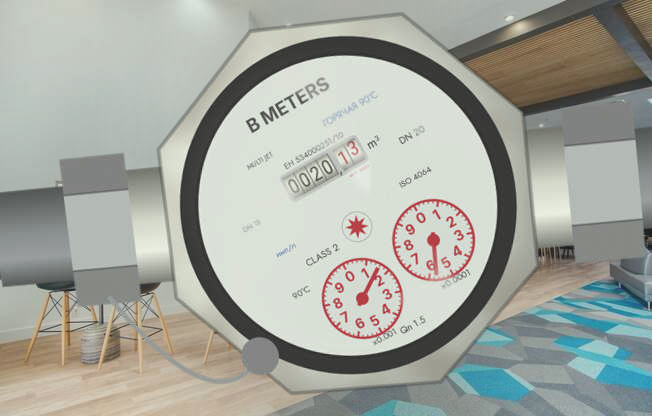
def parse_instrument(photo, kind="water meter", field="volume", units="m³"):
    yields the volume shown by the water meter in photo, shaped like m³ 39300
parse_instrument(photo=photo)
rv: m³ 20.1315
